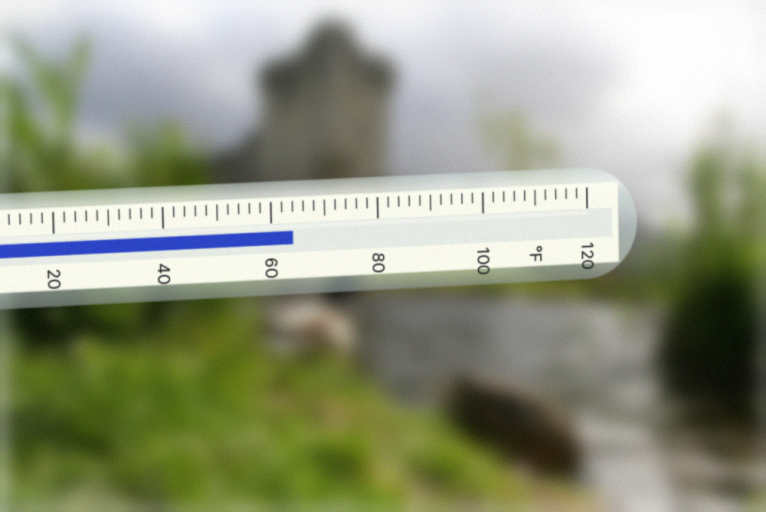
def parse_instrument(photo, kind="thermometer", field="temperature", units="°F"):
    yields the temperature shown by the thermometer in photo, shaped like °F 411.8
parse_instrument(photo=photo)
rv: °F 64
